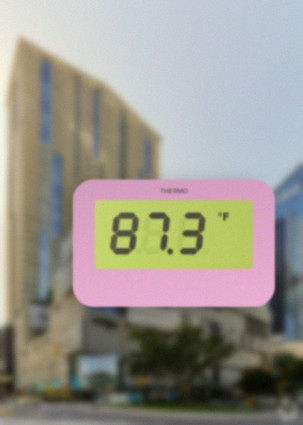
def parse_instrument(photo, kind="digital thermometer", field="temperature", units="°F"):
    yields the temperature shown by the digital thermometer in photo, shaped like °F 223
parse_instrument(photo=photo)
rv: °F 87.3
